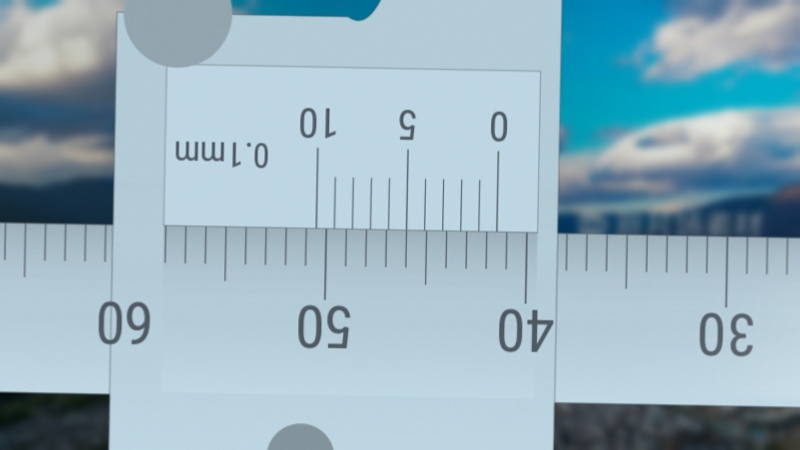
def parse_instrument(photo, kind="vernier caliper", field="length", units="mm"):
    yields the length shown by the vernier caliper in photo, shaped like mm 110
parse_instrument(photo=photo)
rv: mm 41.5
